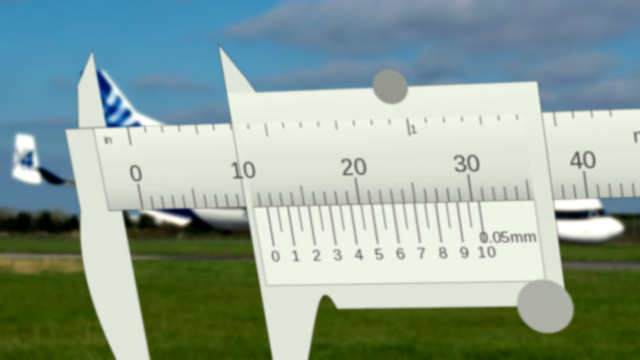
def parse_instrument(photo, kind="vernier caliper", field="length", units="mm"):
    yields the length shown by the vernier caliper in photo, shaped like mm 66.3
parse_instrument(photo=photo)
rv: mm 11.6
